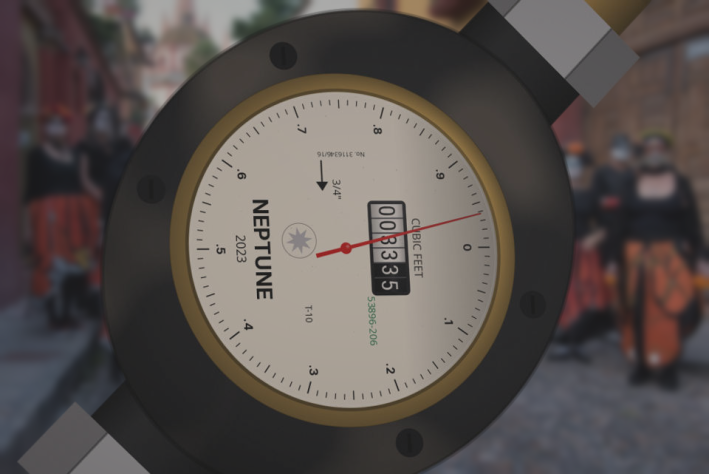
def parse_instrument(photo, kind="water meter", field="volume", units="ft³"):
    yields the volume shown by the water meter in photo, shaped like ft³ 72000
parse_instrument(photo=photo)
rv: ft³ 3334.96
